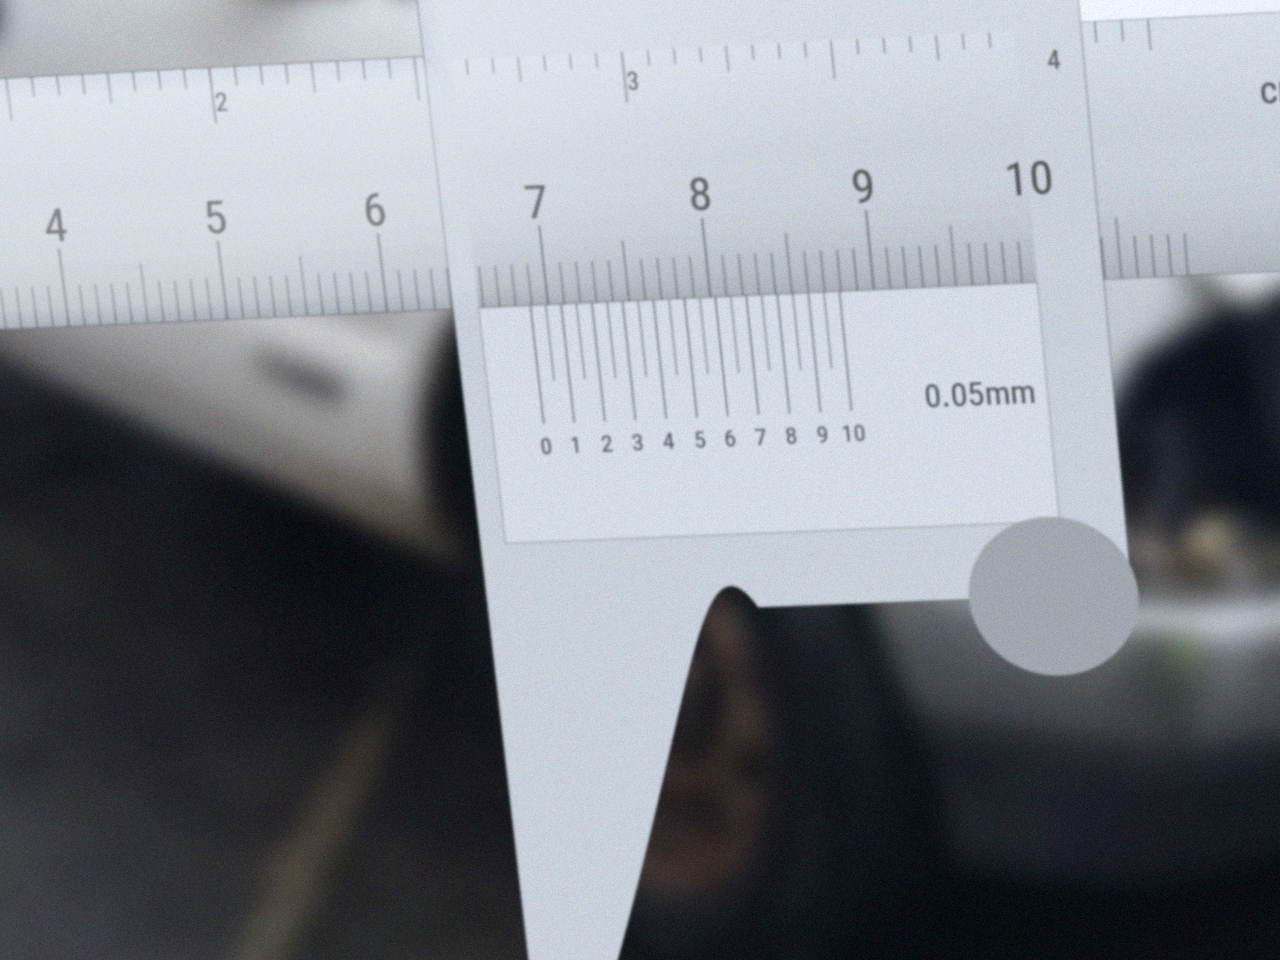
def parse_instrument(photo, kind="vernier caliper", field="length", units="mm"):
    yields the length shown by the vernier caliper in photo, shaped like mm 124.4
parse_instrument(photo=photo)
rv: mm 68.9
